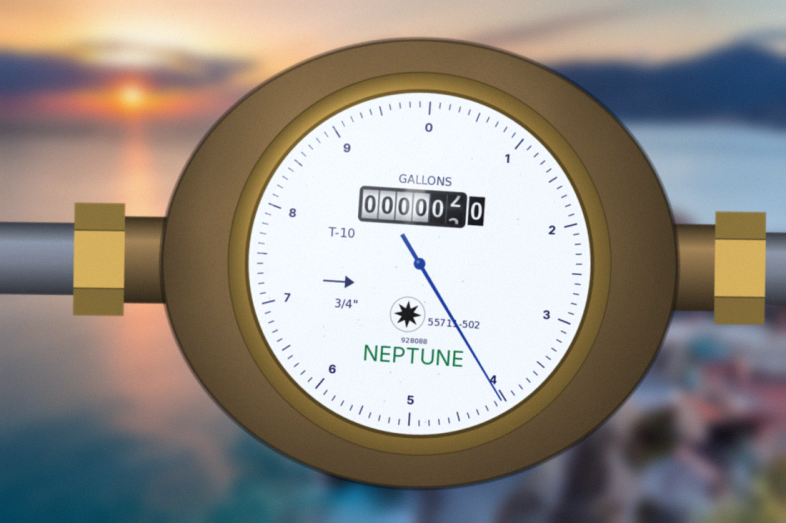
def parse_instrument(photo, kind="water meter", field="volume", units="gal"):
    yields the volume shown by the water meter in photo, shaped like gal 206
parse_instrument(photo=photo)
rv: gal 24.0
